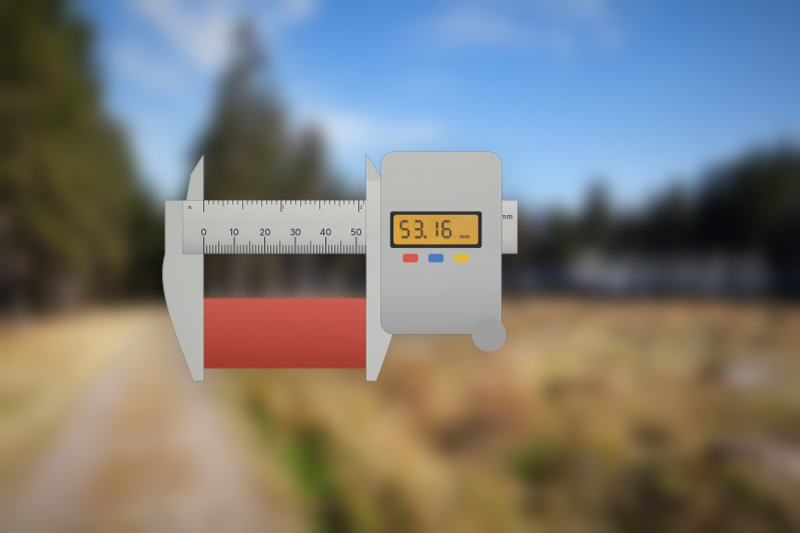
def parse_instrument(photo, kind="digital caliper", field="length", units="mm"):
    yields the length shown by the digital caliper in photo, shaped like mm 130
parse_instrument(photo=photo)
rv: mm 53.16
